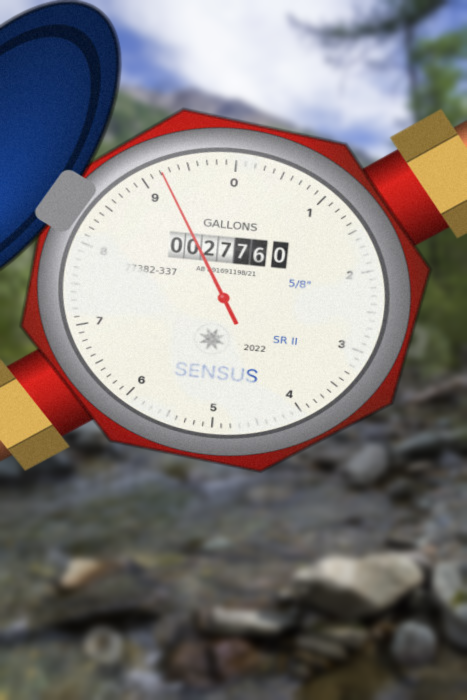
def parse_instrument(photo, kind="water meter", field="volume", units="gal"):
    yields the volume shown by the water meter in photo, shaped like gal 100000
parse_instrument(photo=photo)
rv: gal 27759.2
